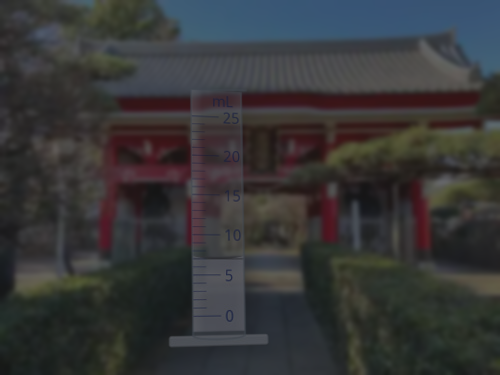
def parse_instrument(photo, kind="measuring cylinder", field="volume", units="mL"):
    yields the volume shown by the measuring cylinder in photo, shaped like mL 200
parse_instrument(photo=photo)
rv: mL 7
